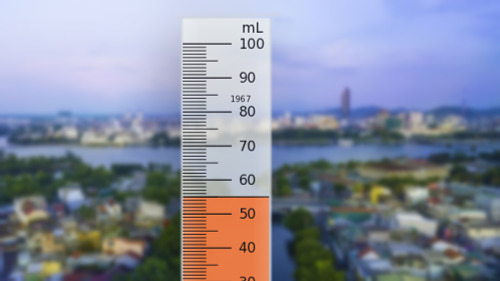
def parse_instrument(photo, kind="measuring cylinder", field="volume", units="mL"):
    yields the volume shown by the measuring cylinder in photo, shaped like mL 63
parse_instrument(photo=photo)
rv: mL 55
